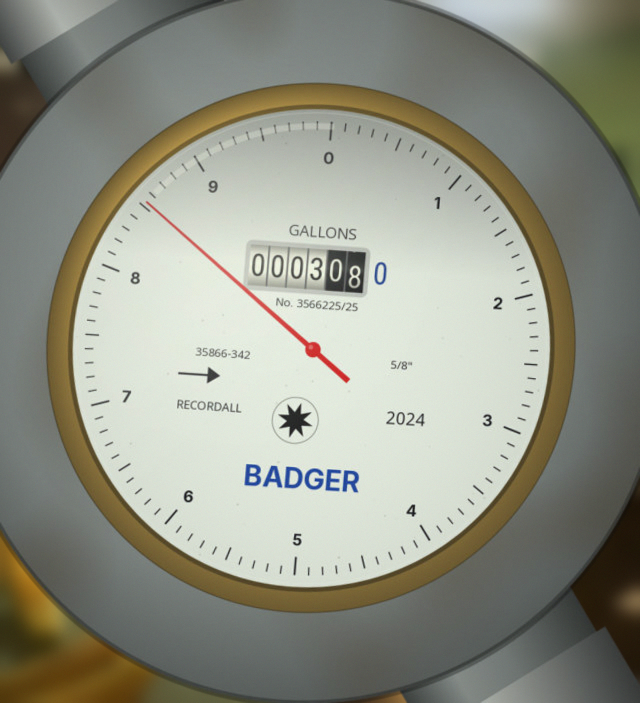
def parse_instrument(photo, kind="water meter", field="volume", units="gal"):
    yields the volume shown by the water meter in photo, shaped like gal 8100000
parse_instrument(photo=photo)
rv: gal 3078.5
